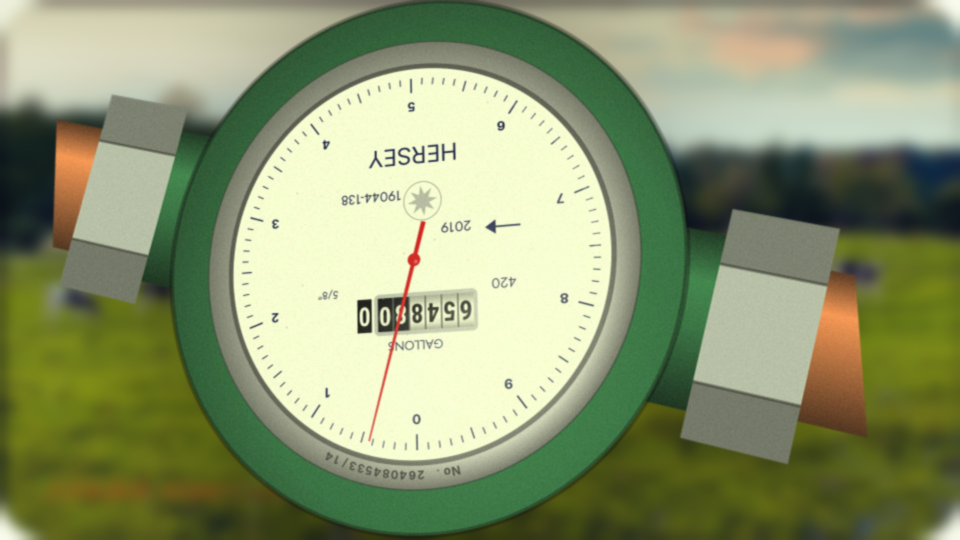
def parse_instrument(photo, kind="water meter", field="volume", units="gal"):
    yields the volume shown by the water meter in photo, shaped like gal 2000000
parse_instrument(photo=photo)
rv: gal 6548800.4
